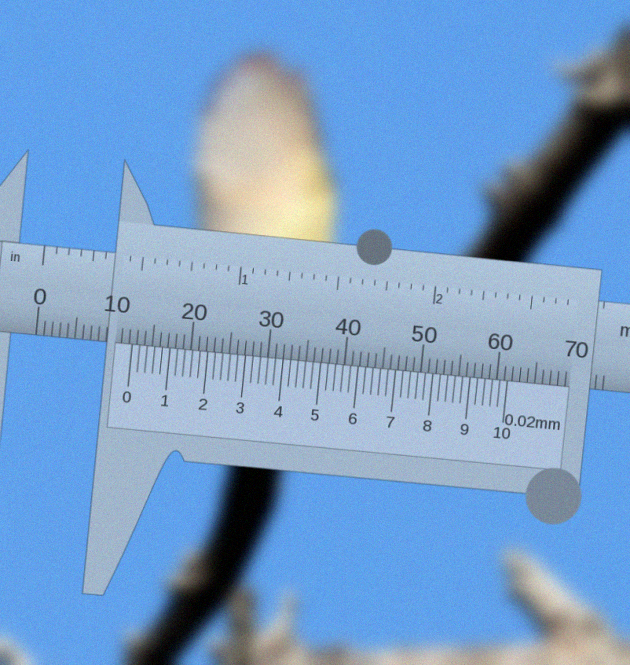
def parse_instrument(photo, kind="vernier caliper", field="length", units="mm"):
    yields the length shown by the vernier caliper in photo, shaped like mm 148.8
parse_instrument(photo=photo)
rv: mm 12.4
